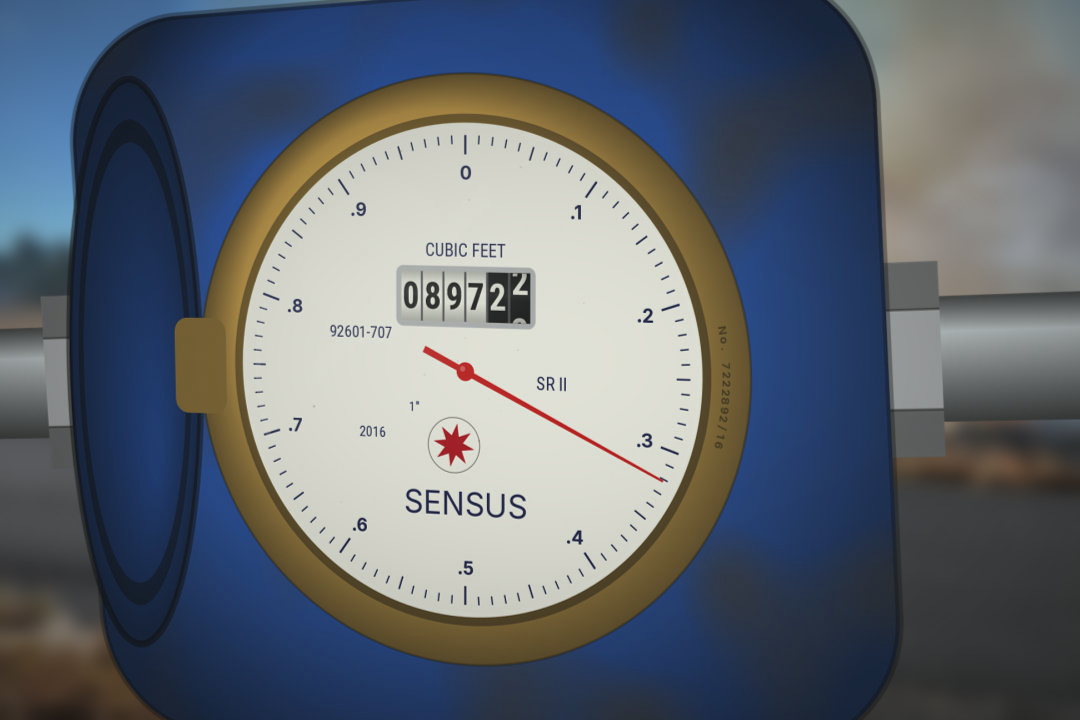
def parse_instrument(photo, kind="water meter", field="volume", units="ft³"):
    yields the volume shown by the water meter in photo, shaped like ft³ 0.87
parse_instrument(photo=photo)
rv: ft³ 89722.32
